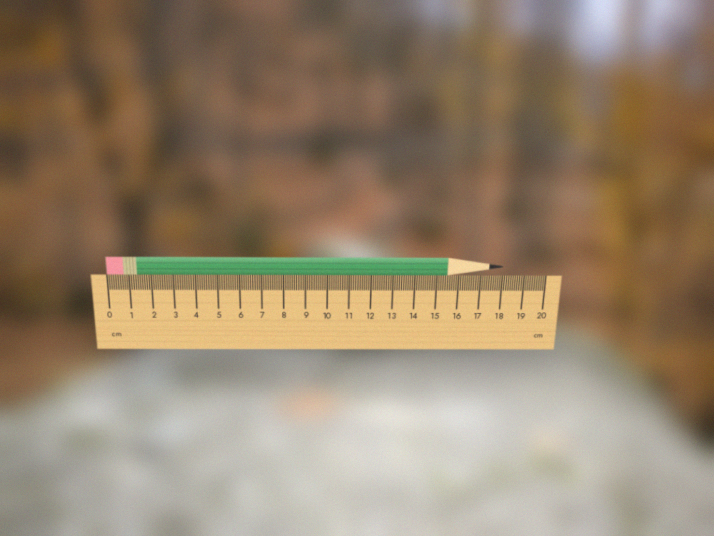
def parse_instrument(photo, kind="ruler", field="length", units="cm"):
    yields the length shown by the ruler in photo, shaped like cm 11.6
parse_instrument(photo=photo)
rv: cm 18
